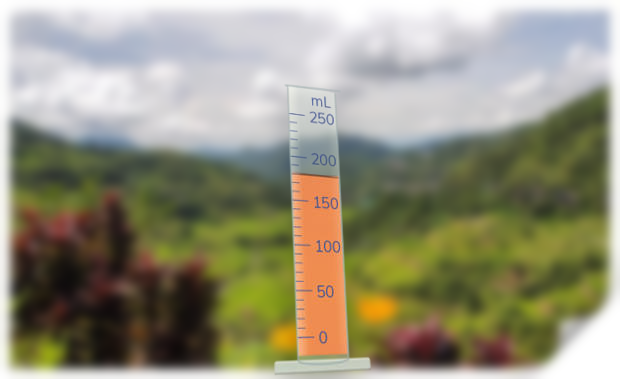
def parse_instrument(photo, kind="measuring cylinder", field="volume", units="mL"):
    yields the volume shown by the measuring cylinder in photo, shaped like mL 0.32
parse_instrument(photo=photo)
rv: mL 180
